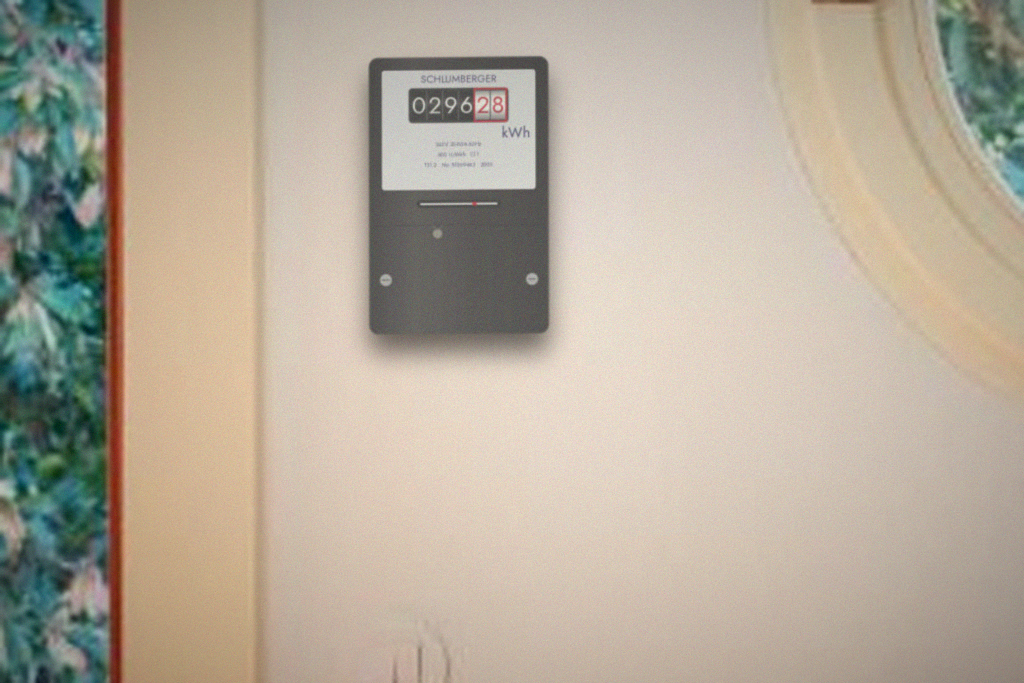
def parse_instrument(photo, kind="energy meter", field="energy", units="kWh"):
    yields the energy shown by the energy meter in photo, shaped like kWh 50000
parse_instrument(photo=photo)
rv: kWh 296.28
